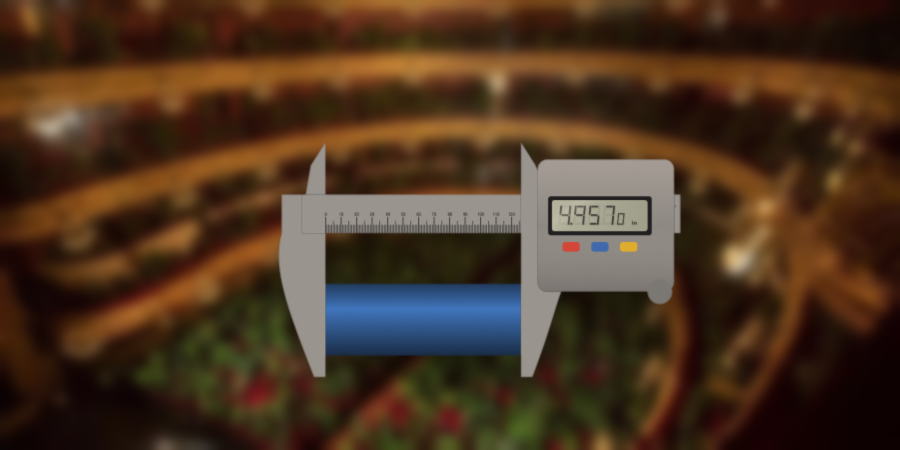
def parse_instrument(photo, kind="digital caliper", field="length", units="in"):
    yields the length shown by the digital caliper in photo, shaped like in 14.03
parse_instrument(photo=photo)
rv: in 4.9570
